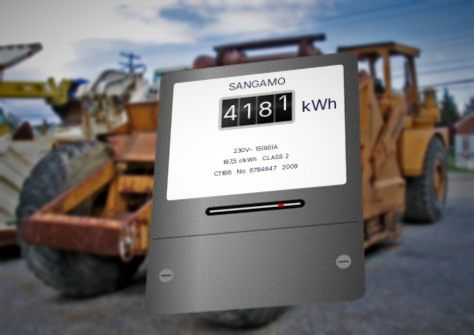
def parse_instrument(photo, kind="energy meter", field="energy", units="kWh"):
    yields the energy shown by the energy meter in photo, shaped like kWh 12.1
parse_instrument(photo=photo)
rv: kWh 4181
